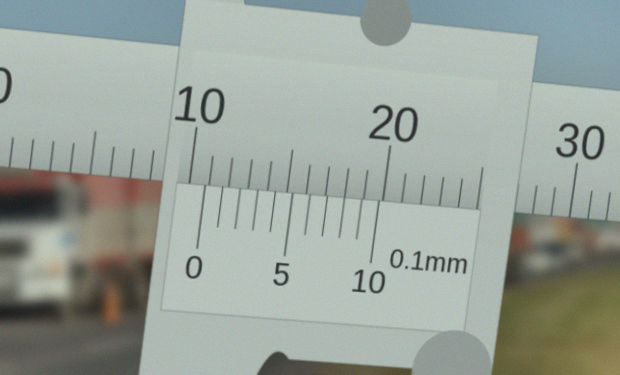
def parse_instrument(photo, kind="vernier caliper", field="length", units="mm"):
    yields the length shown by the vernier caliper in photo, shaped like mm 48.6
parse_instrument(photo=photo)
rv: mm 10.8
